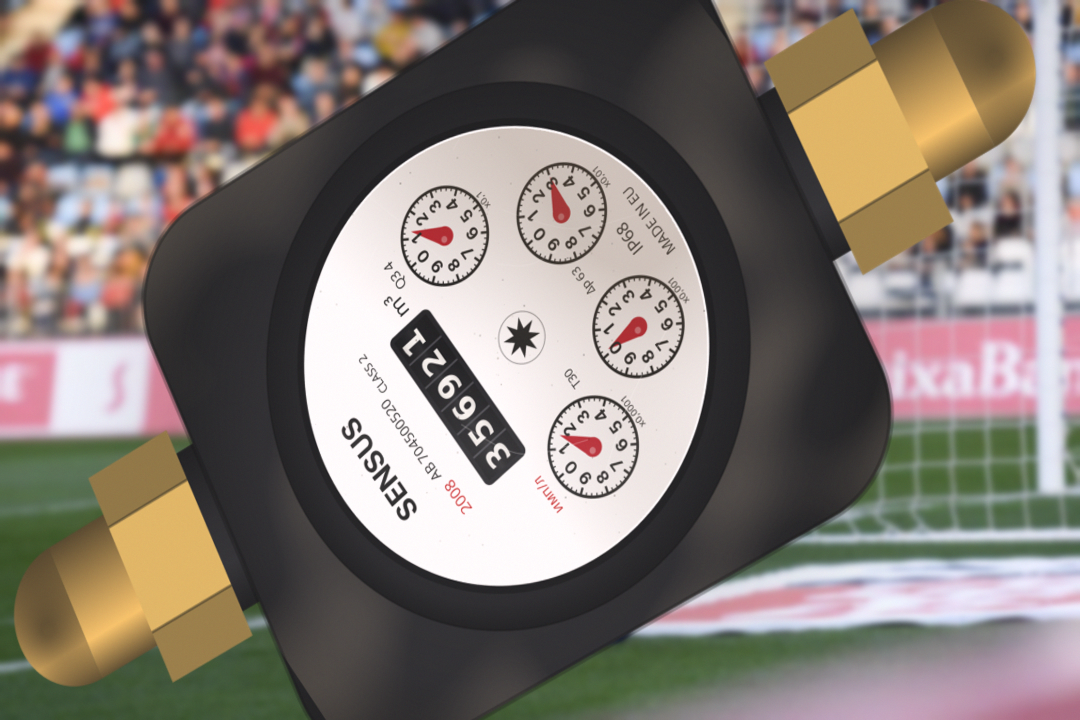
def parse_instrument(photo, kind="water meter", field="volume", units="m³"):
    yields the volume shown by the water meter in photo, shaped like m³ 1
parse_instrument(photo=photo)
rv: m³ 356921.1301
